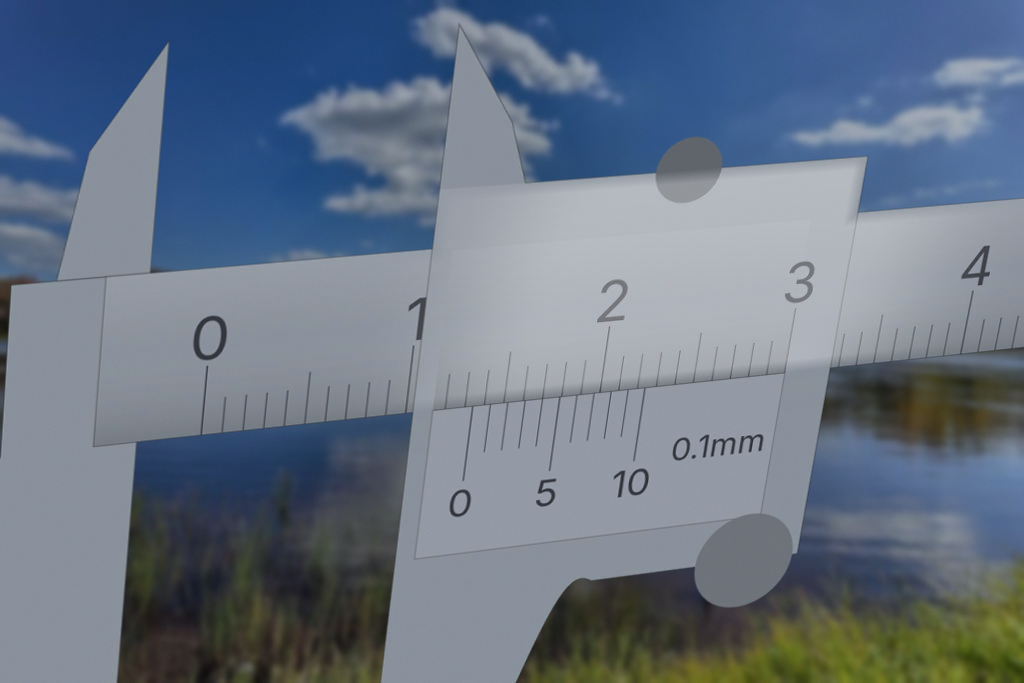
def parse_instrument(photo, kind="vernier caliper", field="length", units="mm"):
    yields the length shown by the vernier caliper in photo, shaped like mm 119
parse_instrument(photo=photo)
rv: mm 13.4
